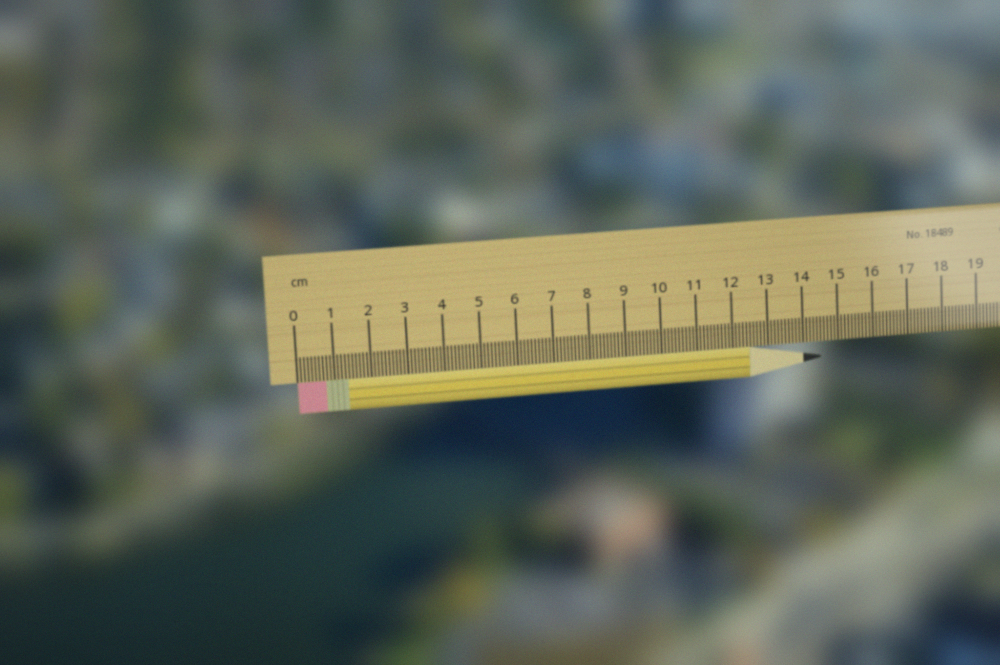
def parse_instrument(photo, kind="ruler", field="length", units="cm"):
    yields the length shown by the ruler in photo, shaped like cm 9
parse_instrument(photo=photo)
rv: cm 14.5
